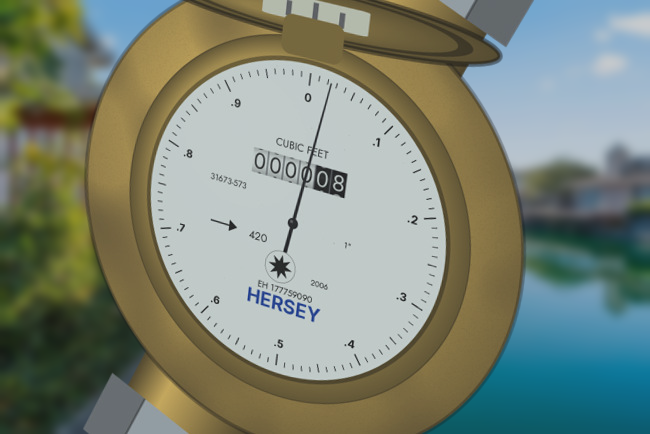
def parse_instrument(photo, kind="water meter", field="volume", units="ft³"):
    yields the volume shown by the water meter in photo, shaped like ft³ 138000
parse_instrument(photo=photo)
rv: ft³ 8.02
